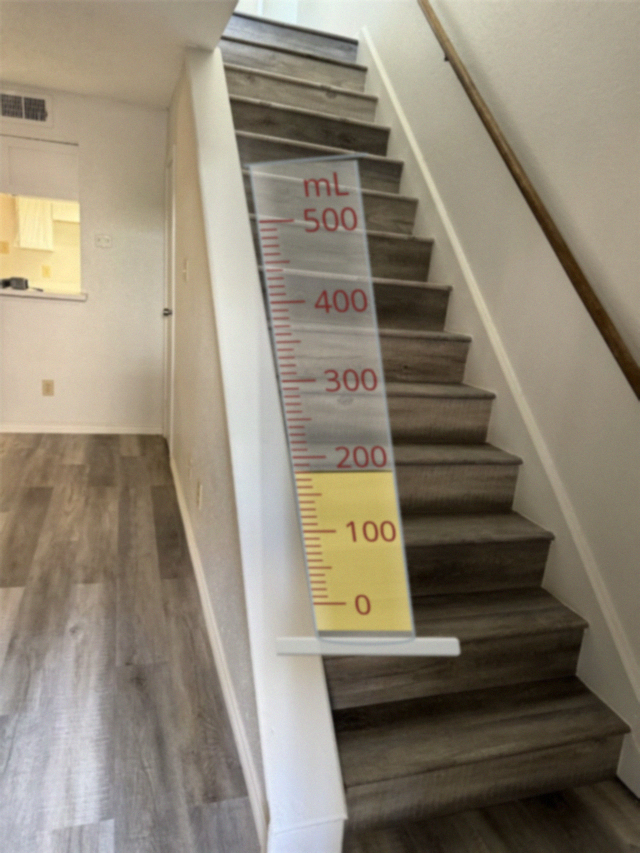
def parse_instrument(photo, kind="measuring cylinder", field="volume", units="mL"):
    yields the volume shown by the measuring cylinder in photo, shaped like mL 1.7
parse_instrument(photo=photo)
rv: mL 180
